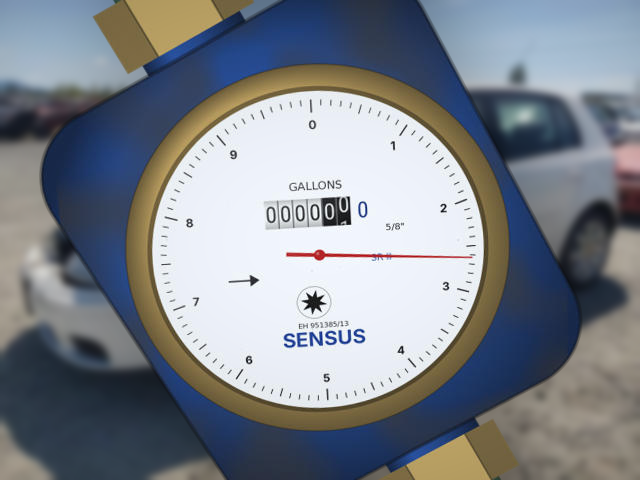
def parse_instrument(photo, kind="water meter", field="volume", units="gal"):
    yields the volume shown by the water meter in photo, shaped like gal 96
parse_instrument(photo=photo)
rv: gal 2.6
